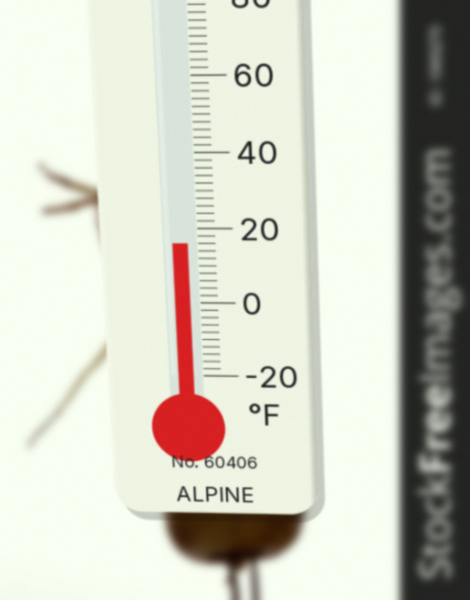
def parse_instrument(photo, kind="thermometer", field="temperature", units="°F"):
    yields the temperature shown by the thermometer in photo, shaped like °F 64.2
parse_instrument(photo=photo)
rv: °F 16
